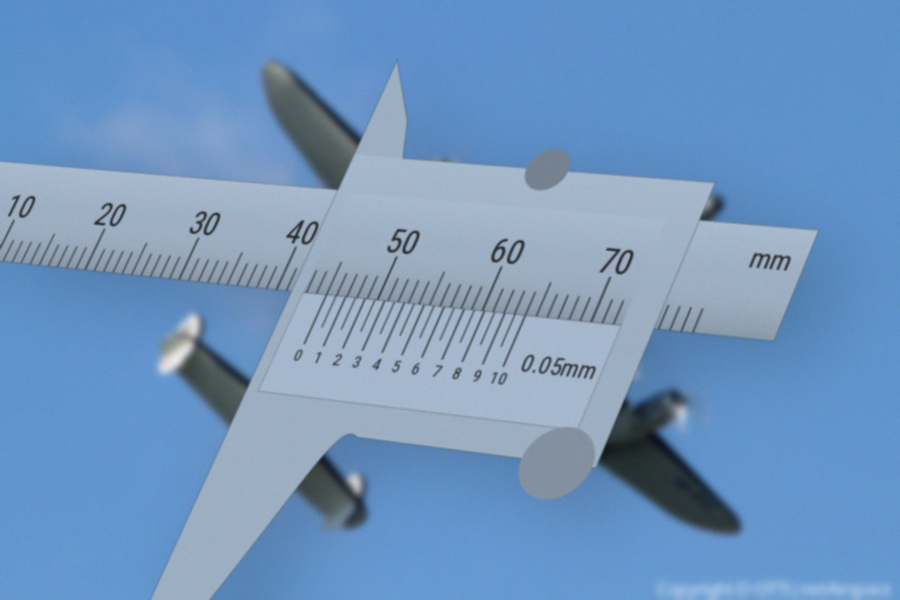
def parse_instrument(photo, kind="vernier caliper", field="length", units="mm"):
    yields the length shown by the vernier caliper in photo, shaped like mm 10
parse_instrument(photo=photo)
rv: mm 45.0
